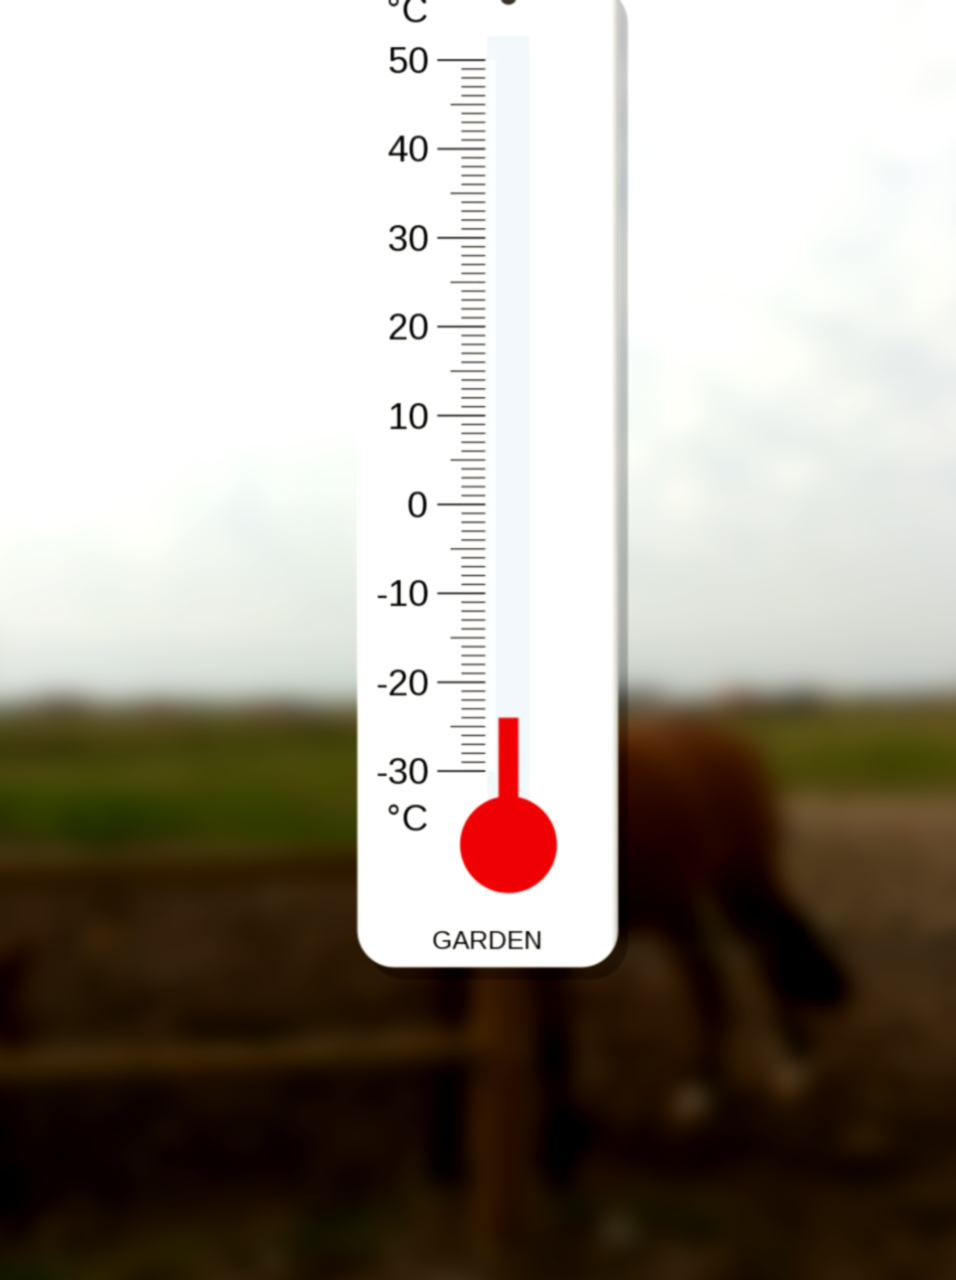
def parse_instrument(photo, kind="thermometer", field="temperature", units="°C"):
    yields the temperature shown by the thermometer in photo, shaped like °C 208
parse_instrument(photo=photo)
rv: °C -24
